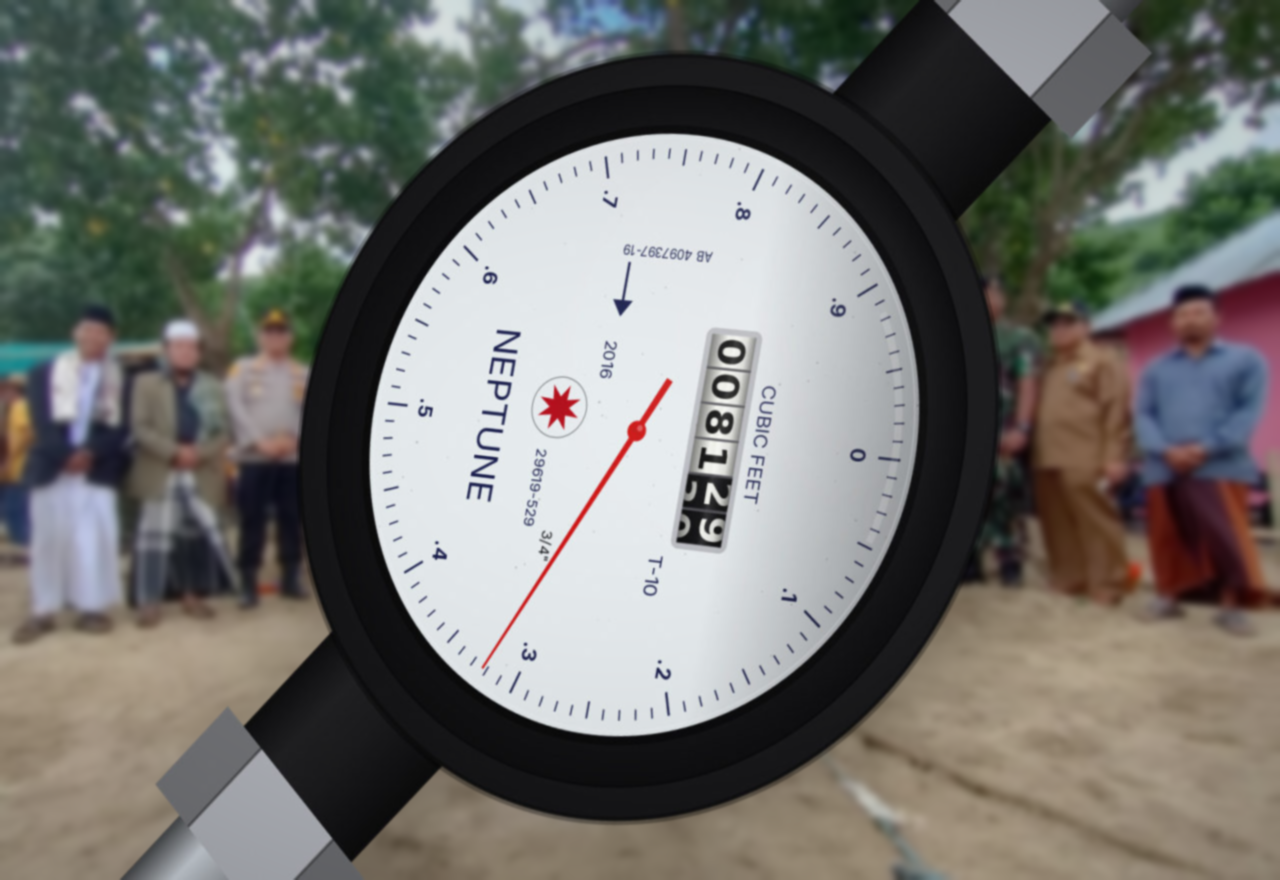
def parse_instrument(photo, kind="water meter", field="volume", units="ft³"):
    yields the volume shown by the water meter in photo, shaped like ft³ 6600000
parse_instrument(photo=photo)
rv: ft³ 8129.32
